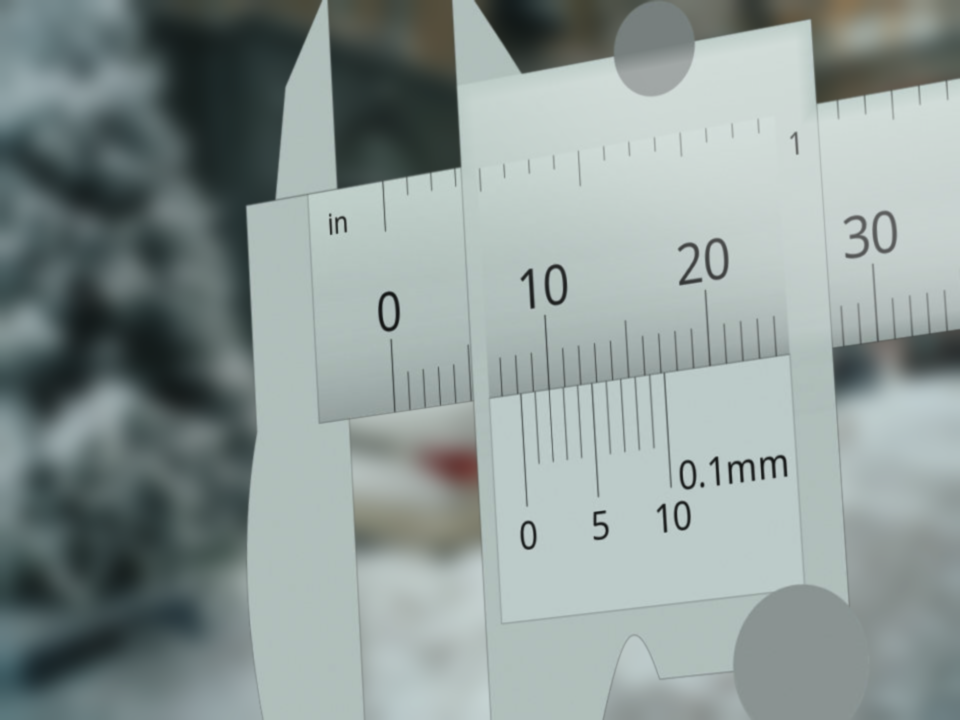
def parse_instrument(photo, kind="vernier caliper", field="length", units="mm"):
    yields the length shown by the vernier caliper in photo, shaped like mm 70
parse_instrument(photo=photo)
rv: mm 8.2
